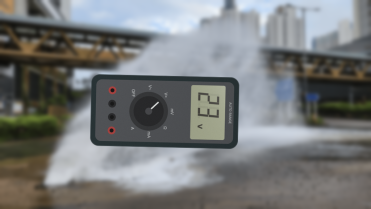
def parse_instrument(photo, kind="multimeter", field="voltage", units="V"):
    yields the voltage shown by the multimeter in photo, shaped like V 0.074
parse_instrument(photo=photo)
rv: V 23
